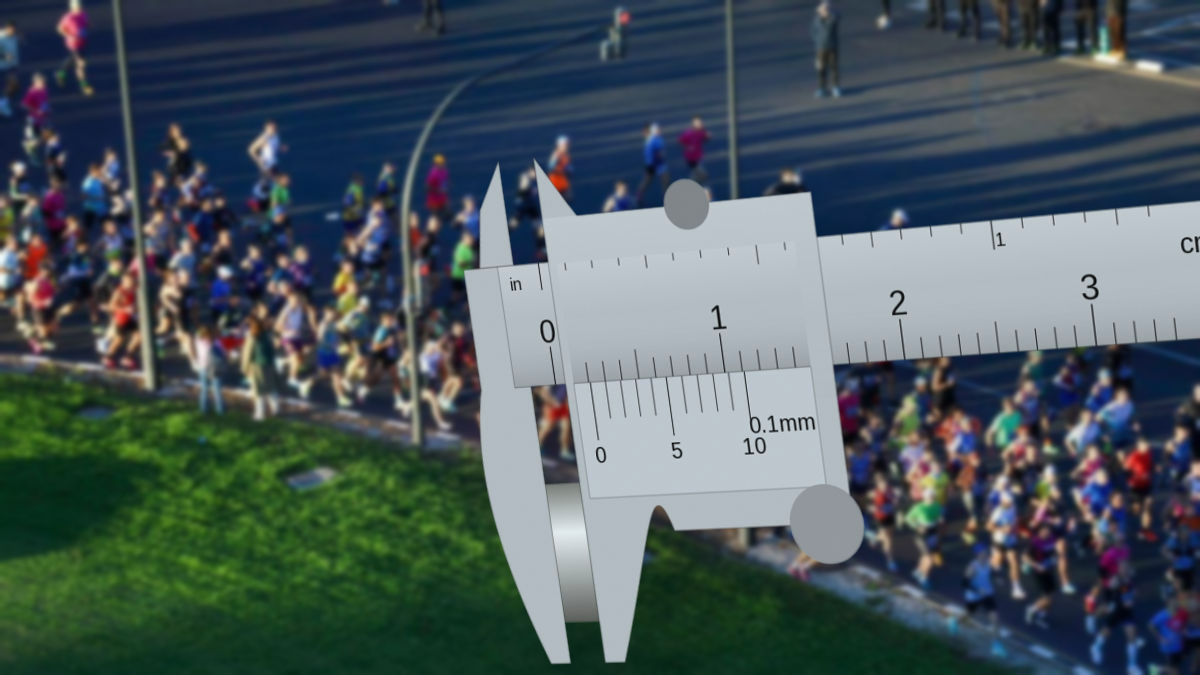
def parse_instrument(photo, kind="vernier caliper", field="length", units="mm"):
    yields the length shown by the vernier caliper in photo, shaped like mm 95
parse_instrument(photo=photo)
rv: mm 2.1
